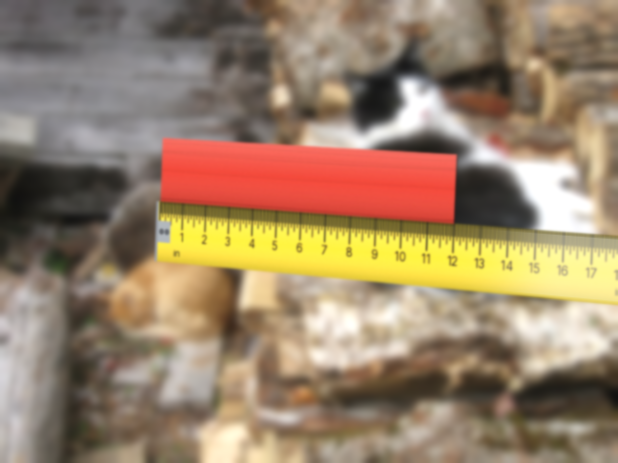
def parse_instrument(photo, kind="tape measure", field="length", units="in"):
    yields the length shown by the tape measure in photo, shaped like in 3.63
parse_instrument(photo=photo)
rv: in 12
